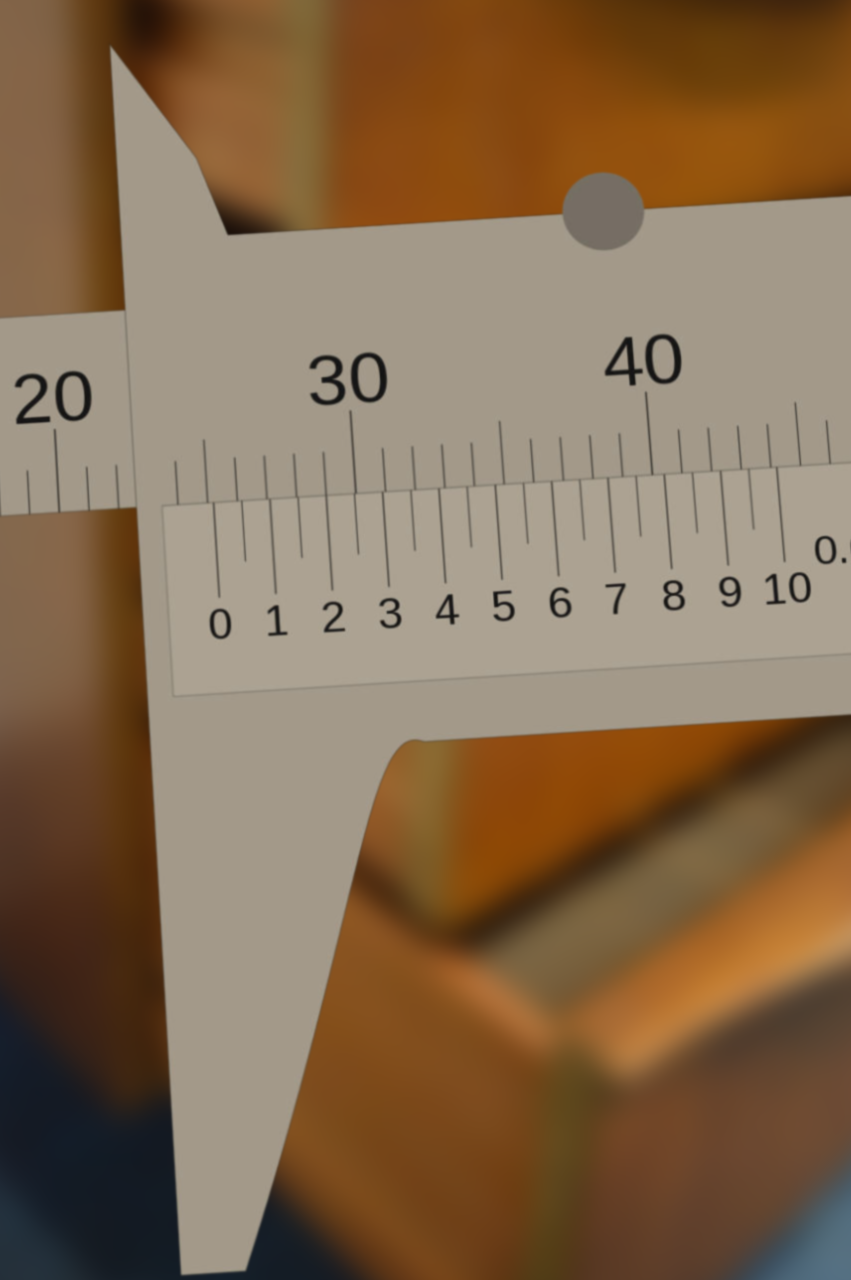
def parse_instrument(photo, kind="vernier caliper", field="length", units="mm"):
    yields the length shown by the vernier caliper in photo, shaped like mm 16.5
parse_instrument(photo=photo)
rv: mm 25.20
